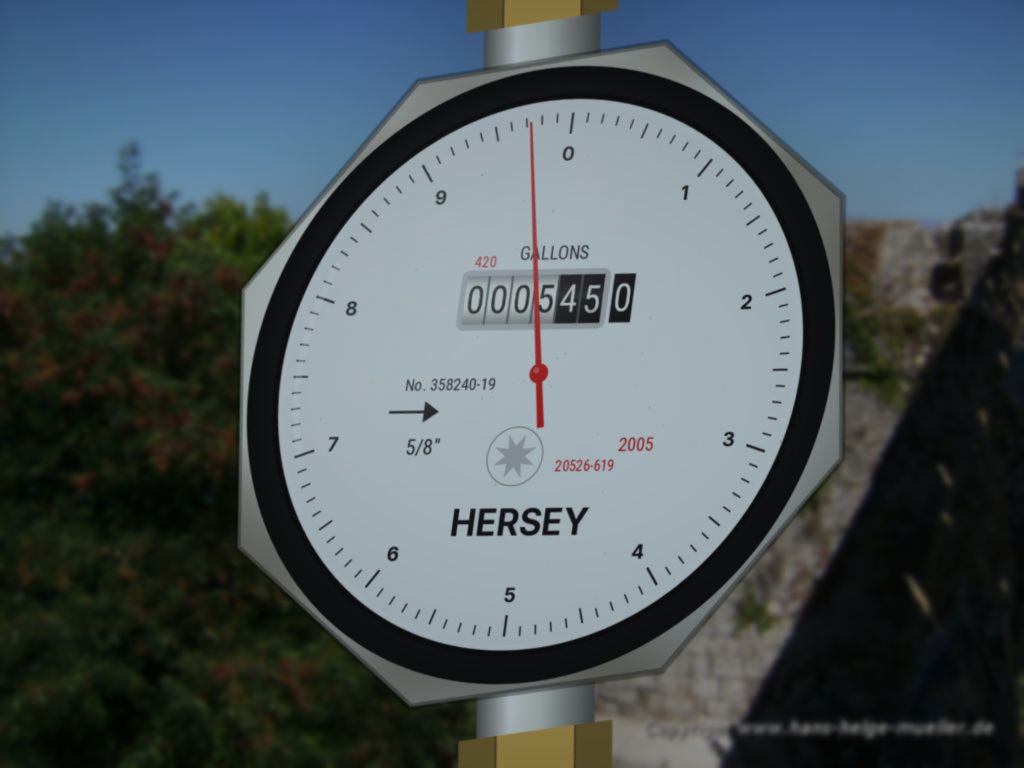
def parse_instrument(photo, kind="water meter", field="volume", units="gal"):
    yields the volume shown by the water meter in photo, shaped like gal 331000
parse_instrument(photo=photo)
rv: gal 5449.7
